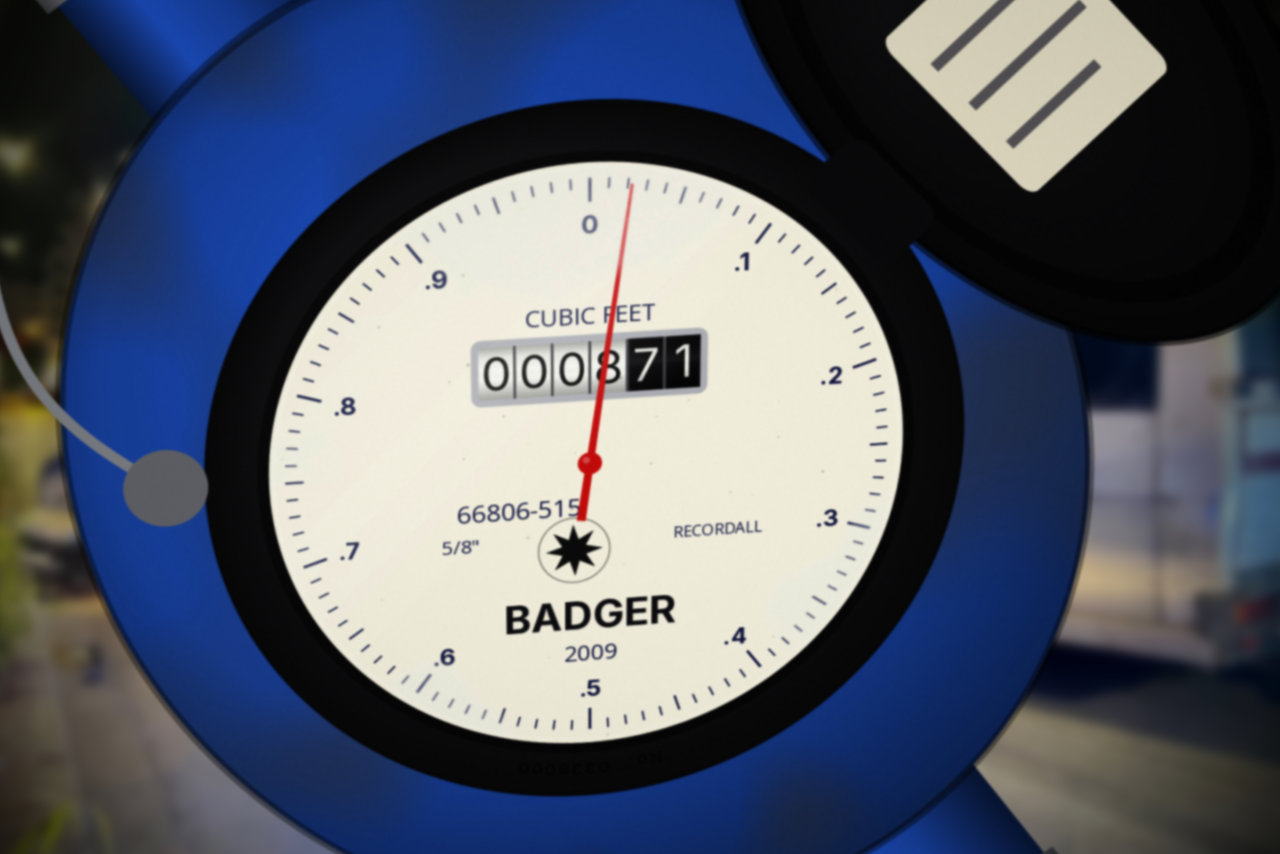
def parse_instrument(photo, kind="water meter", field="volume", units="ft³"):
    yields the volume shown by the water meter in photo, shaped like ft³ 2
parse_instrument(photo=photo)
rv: ft³ 871.02
